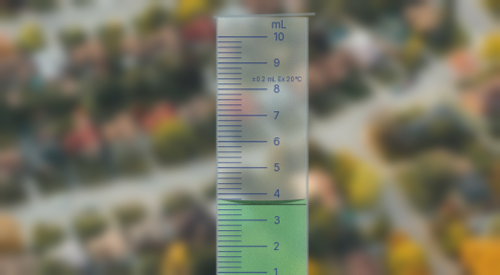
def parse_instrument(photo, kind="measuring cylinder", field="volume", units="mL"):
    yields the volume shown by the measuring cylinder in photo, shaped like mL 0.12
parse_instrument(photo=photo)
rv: mL 3.6
